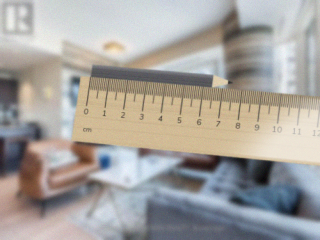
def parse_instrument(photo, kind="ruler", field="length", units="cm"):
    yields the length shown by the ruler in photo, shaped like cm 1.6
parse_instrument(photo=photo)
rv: cm 7.5
